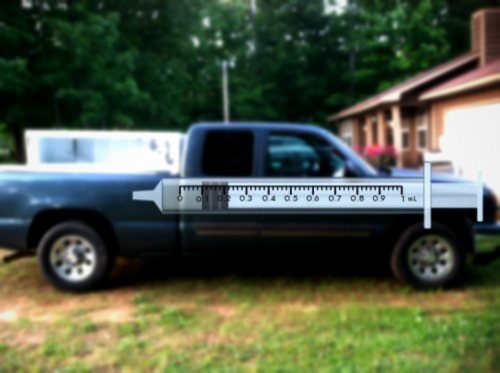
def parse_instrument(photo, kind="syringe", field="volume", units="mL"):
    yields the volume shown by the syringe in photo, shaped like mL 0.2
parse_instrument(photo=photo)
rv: mL 0.1
